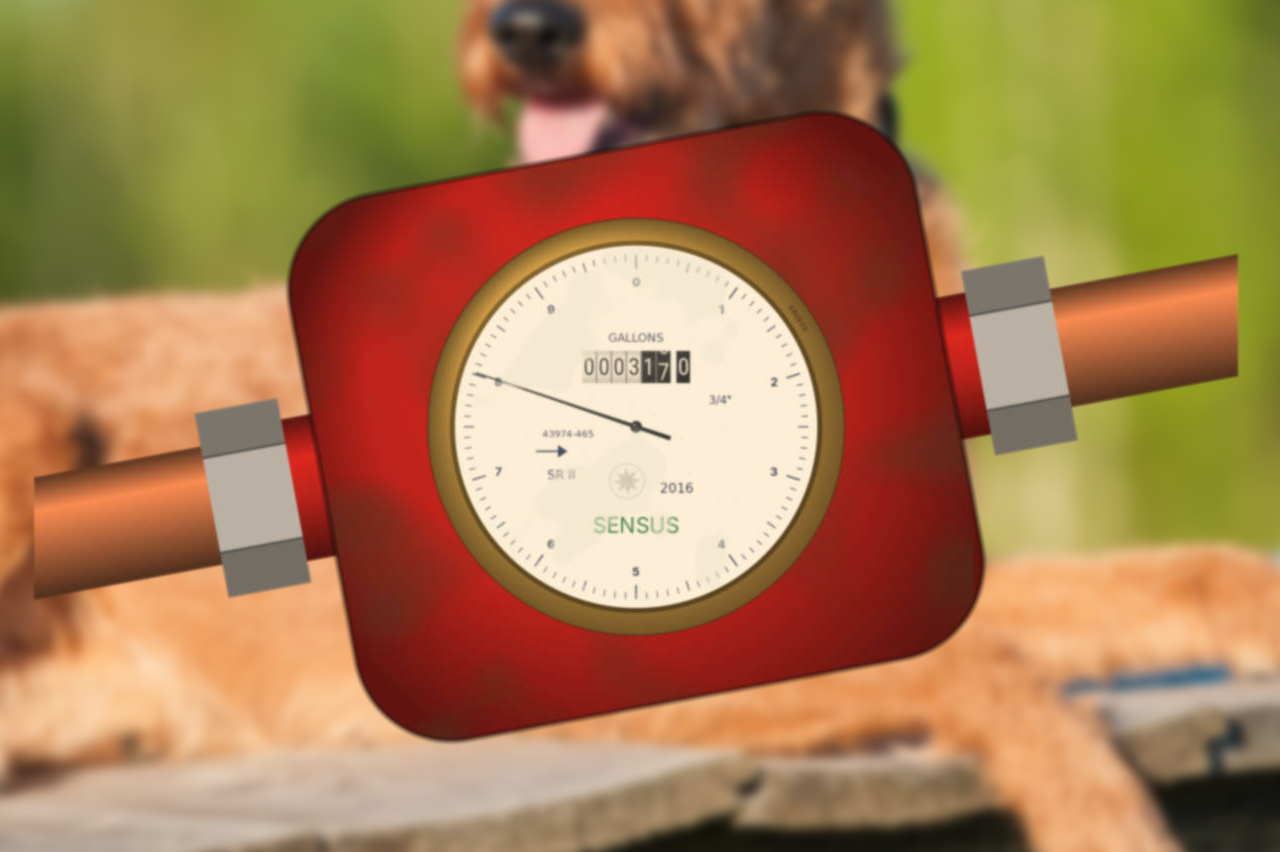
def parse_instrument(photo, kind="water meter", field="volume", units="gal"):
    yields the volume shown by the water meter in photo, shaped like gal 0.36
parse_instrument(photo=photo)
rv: gal 3168.0
